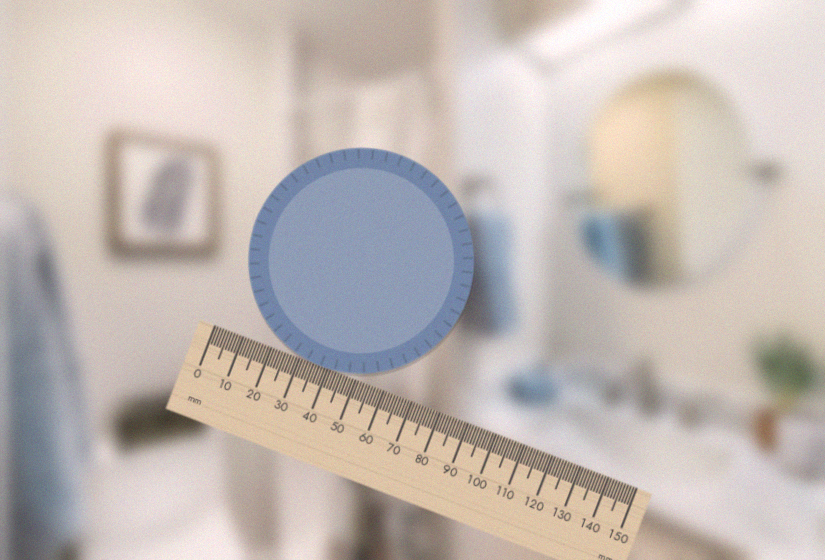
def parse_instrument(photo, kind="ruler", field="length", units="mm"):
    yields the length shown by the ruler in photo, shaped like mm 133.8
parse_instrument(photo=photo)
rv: mm 75
